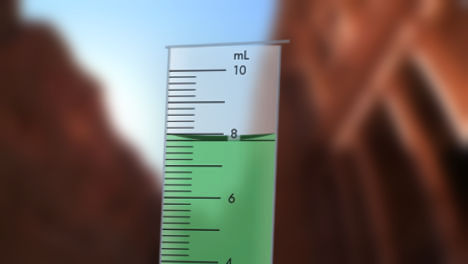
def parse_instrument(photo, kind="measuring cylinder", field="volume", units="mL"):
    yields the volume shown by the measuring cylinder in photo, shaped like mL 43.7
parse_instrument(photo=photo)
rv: mL 7.8
